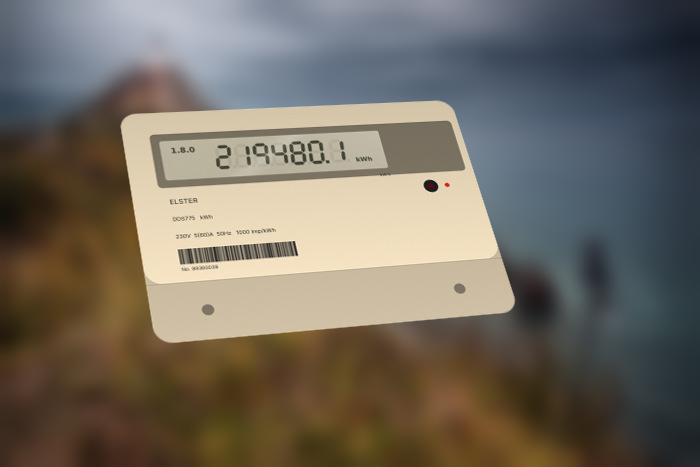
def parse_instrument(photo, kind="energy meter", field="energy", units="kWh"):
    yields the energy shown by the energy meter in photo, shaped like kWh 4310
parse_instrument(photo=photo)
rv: kWh 219480.1
